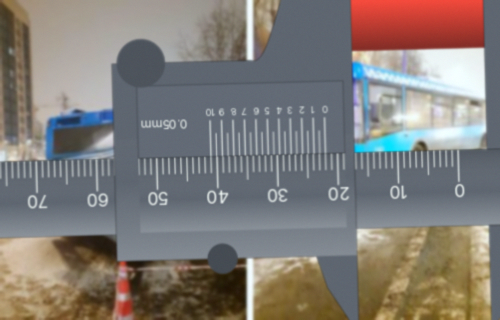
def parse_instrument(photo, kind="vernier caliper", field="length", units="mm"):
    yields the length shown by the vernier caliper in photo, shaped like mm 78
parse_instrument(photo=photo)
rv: mm 22.0
